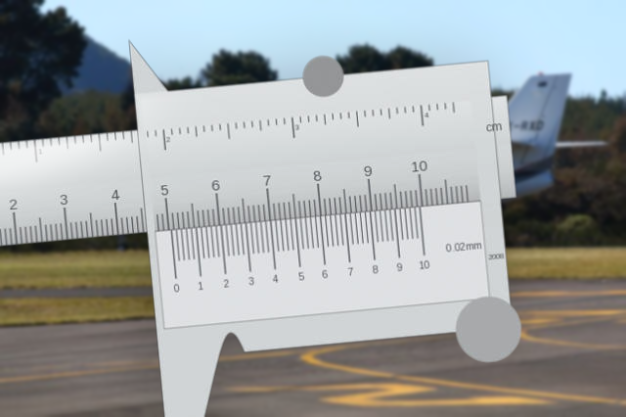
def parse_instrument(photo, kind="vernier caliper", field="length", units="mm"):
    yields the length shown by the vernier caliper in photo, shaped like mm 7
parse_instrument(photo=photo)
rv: mm 50.5
